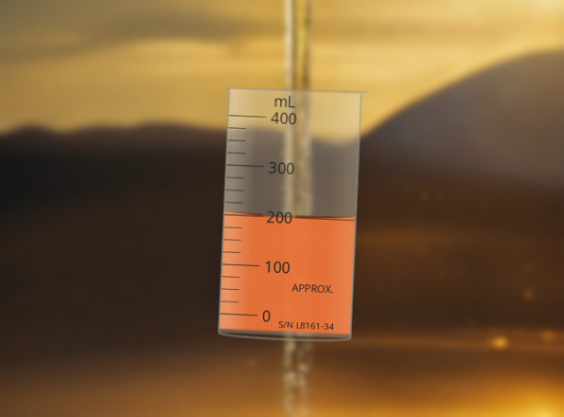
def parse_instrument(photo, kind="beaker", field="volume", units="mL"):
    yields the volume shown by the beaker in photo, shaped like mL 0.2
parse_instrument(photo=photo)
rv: mL 200
